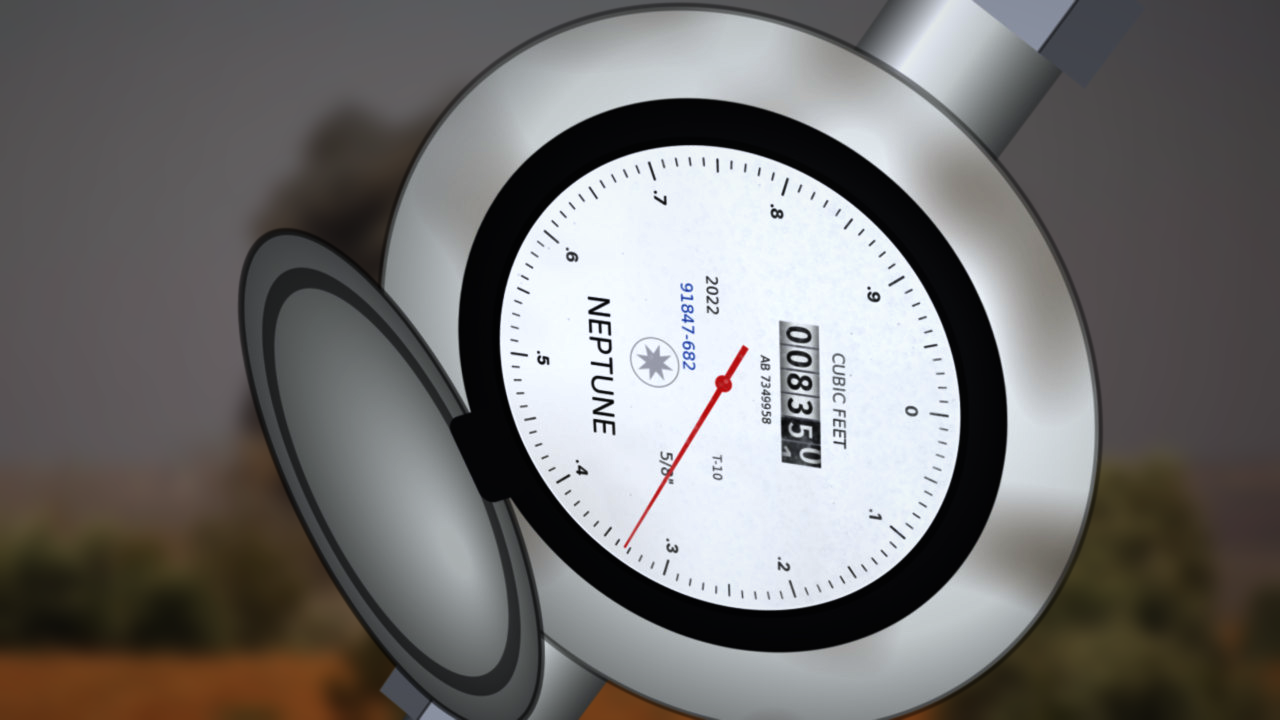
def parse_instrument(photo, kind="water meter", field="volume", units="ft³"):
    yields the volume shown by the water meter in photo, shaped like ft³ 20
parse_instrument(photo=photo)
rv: ft³ 8350.33
